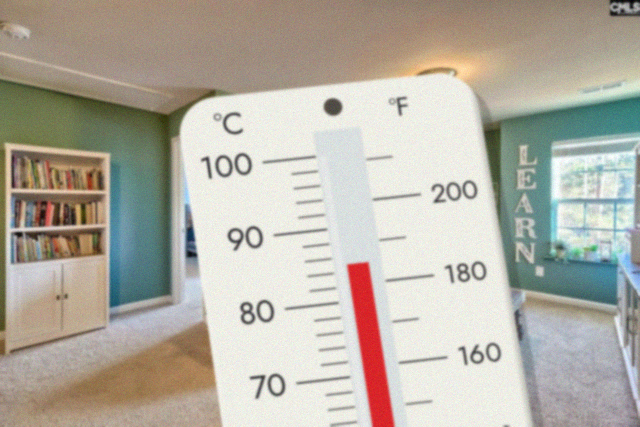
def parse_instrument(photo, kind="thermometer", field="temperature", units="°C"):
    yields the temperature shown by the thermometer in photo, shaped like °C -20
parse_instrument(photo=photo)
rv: °C 85
